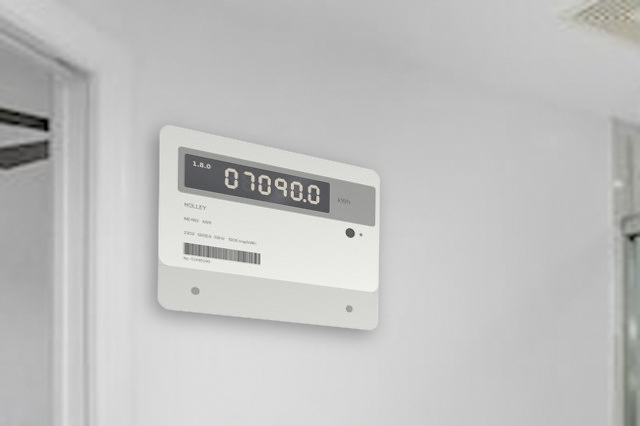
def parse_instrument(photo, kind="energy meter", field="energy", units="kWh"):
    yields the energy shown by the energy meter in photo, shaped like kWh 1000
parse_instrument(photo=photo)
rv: kWh 7090.0
